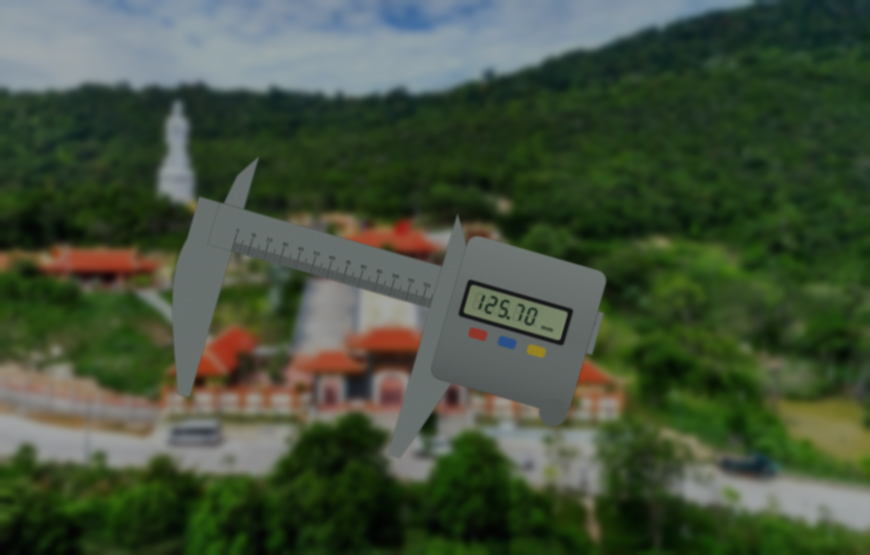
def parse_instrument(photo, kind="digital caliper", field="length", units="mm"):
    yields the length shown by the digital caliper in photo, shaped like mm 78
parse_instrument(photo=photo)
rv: mm 125.70
